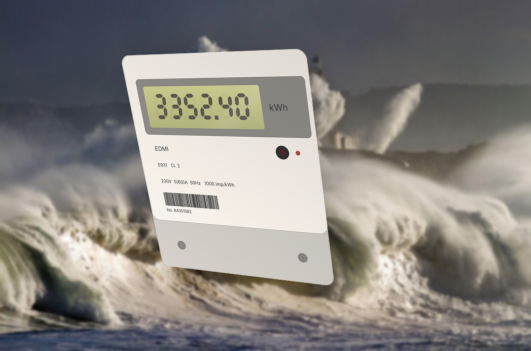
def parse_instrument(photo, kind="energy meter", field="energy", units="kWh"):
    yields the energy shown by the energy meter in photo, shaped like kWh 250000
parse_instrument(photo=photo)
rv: kWh 3352.40
